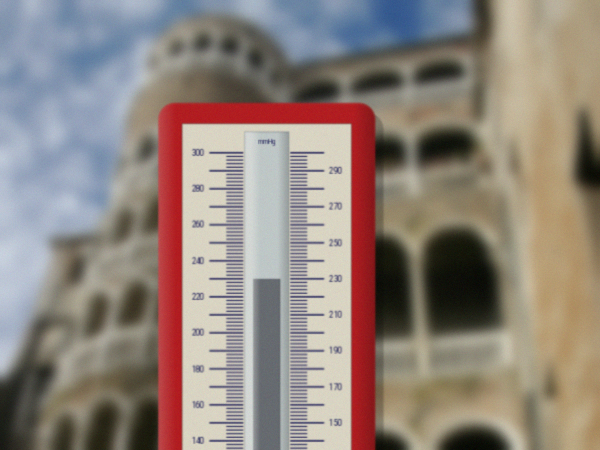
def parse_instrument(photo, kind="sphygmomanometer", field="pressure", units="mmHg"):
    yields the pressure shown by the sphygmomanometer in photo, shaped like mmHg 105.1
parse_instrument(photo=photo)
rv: mmHg 230
